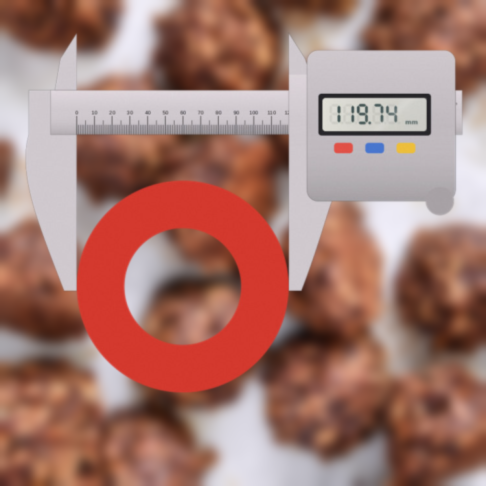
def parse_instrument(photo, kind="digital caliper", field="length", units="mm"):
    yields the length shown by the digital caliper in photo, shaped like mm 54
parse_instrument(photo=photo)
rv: mm 119.74
